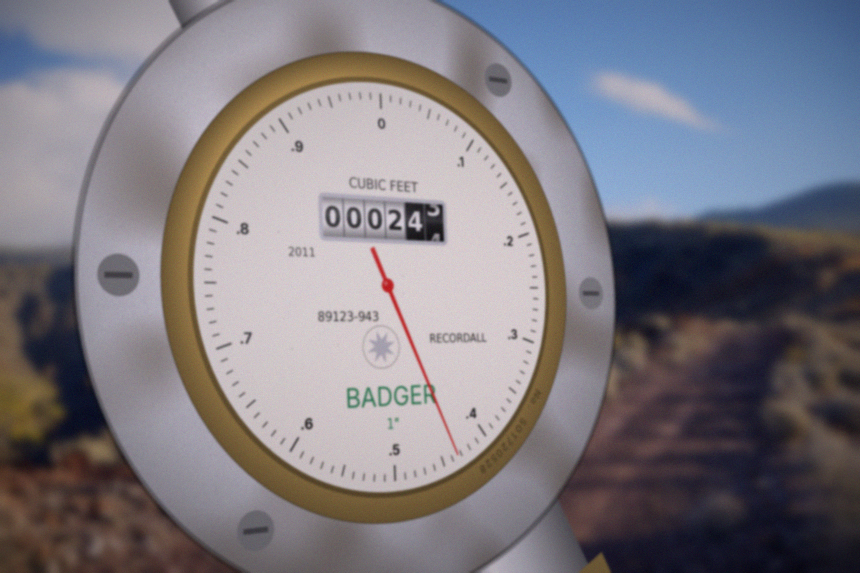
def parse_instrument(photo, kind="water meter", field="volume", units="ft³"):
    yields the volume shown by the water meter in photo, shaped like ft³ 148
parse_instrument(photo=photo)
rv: ft³ 243.43
